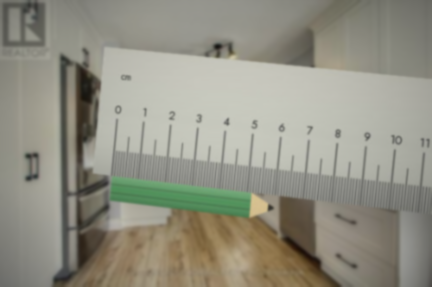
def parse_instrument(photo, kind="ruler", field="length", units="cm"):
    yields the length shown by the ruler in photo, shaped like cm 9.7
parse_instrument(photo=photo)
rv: cm 6
